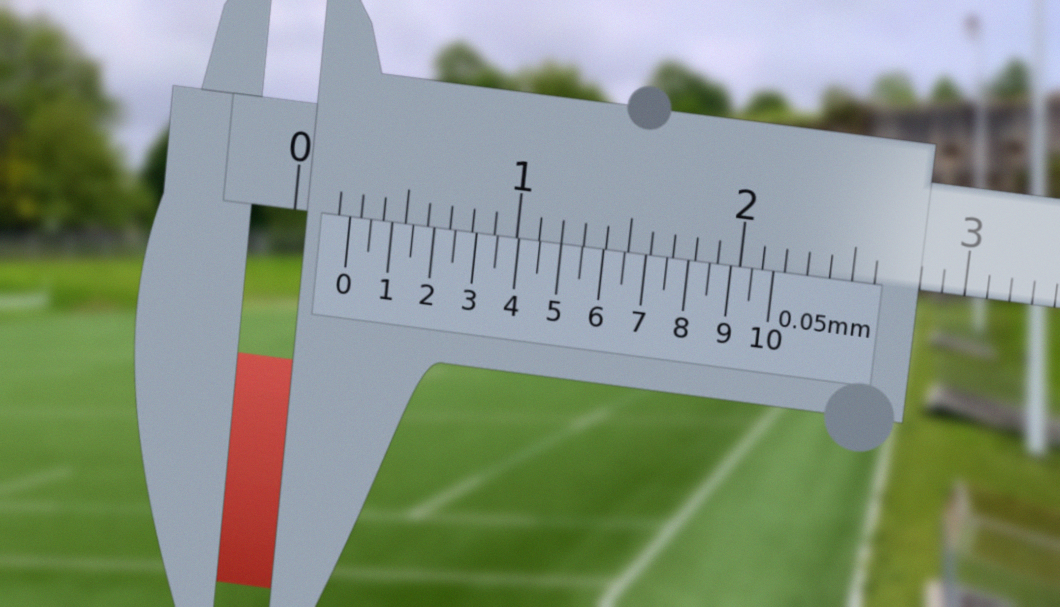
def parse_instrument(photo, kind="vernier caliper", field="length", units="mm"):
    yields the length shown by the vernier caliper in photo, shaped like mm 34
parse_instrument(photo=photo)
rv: mm 2.5
